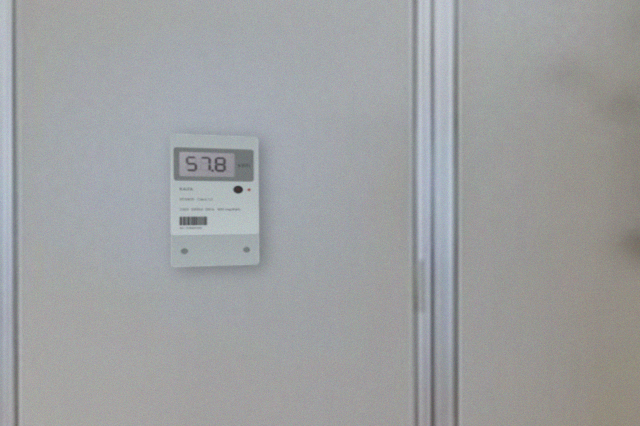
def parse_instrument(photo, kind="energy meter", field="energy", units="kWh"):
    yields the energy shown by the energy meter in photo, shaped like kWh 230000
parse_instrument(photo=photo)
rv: kWh 57.8
